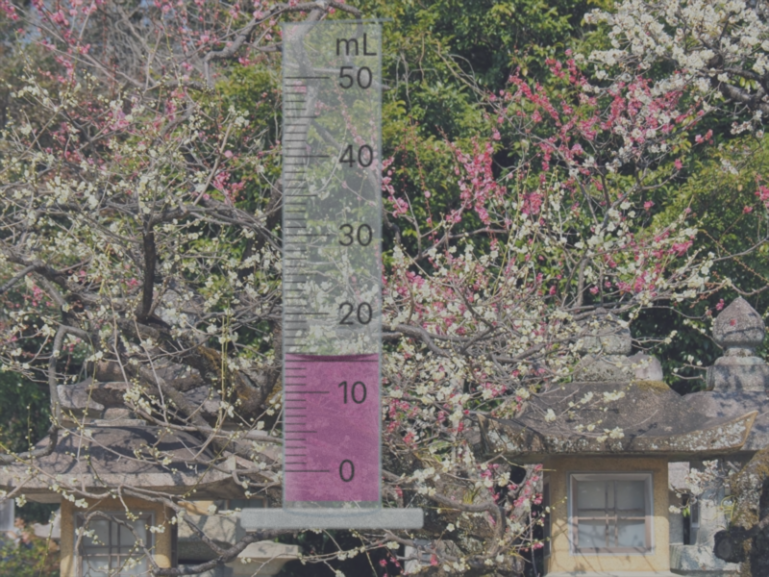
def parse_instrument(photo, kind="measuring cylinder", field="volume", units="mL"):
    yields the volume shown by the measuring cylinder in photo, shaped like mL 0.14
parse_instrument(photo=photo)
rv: mL 14
